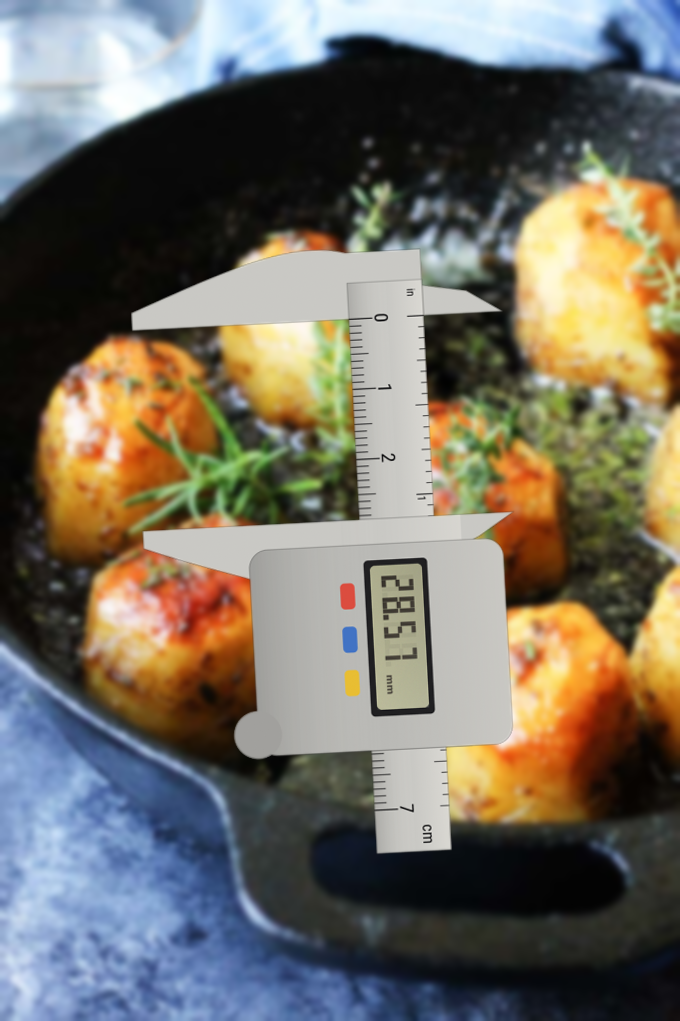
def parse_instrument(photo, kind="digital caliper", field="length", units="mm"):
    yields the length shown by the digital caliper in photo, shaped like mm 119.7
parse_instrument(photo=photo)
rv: mm 28.57
